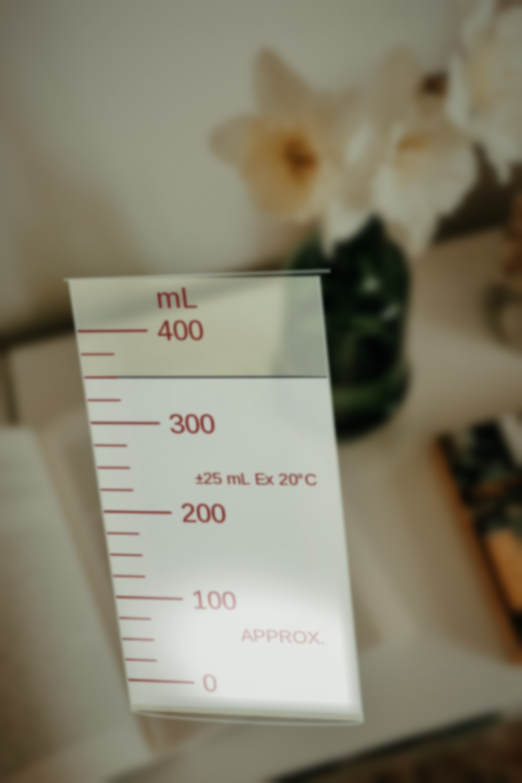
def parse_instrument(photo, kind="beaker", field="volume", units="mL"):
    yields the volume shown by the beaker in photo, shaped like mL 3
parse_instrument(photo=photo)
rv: mL 350
